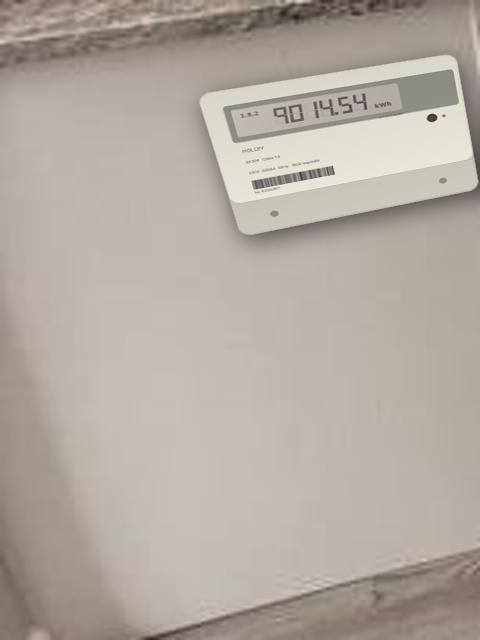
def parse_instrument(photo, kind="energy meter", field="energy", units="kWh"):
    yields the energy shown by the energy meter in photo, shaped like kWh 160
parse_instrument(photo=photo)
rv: kWh 9014.54
